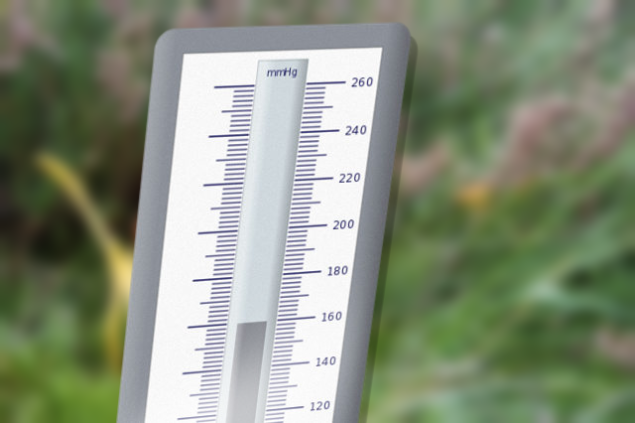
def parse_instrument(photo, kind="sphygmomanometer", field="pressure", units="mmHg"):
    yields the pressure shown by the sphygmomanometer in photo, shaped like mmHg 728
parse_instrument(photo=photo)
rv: mmHg 160
